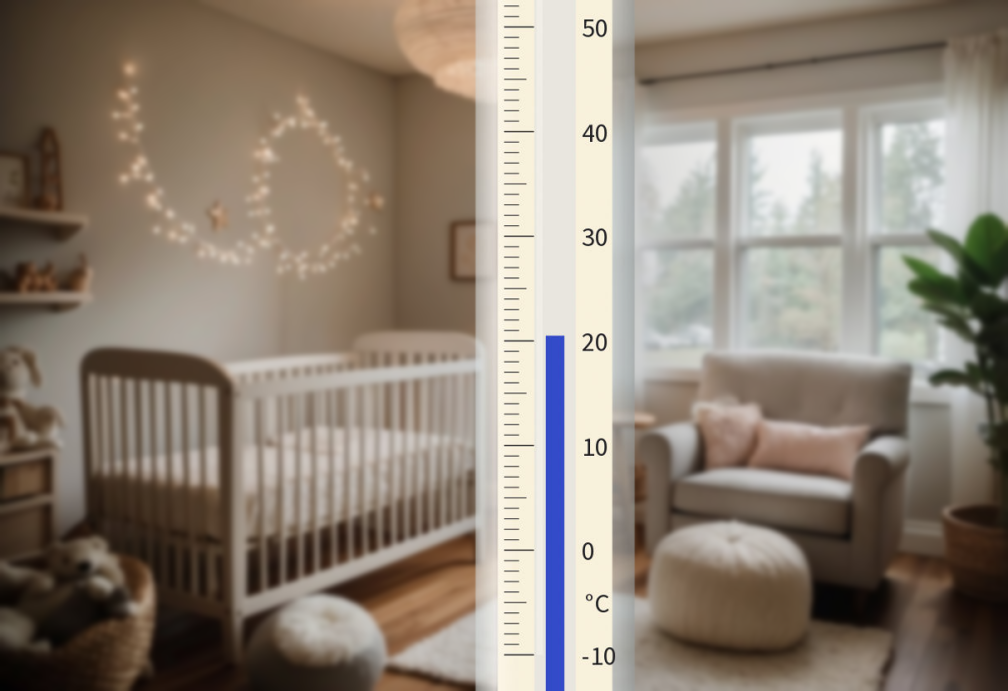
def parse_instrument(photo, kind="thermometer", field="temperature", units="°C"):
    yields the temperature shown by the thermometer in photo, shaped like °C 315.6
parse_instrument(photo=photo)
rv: °C 20.5
